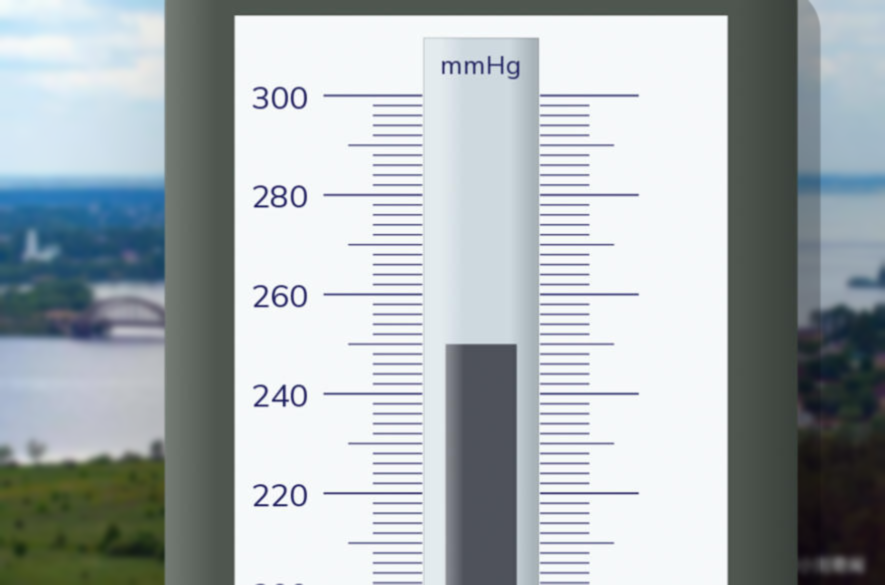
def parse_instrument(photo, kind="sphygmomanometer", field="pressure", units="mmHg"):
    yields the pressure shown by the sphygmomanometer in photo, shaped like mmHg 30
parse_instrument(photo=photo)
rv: mmHg 250
